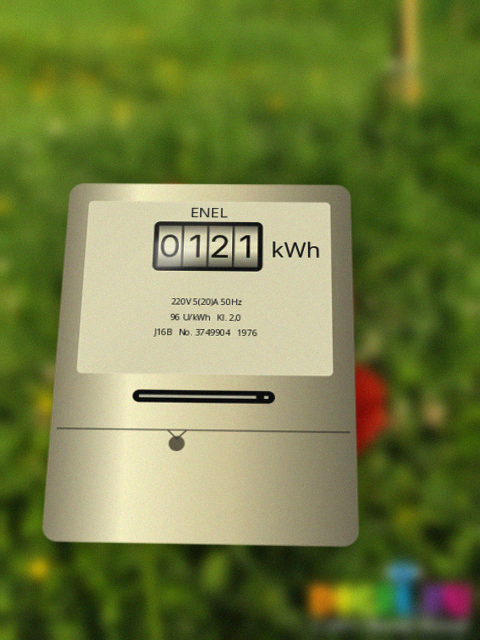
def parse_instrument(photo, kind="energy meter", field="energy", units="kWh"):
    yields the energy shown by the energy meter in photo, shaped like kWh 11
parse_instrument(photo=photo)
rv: kWh 121
